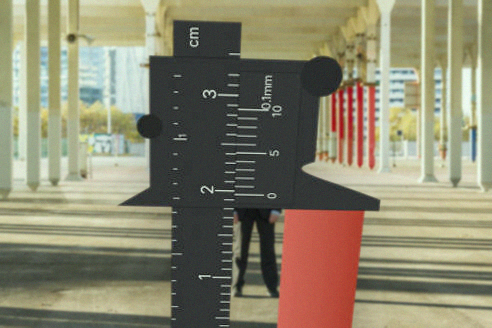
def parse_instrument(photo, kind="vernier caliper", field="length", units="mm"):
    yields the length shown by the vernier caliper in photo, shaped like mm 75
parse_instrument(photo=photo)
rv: mm 19.6
